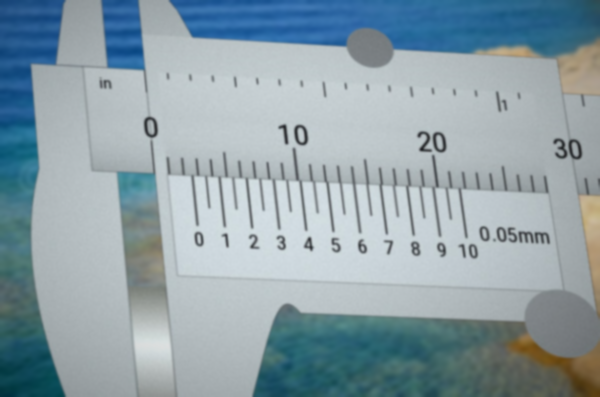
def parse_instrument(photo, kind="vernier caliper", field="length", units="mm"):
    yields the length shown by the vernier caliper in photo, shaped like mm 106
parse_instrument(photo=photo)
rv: mm 2.6
